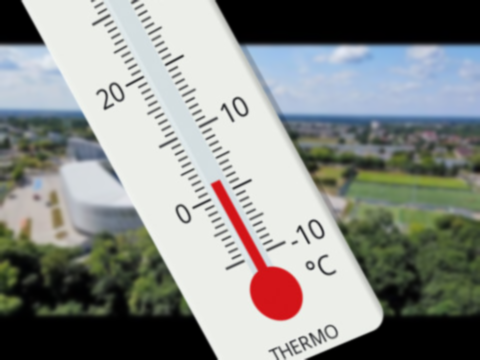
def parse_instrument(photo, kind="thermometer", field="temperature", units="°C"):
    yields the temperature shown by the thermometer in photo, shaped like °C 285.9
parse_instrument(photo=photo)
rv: °C 2
